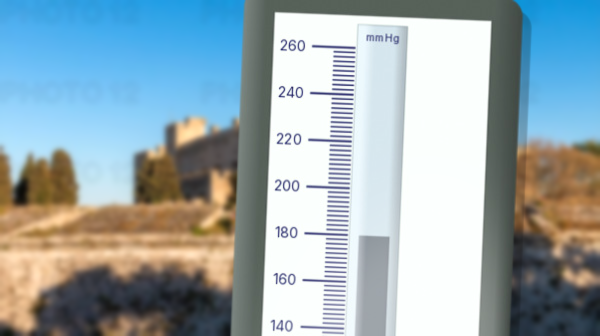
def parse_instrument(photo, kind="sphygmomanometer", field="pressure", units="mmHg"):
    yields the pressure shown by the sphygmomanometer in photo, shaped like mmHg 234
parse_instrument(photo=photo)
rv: mmHg 180
